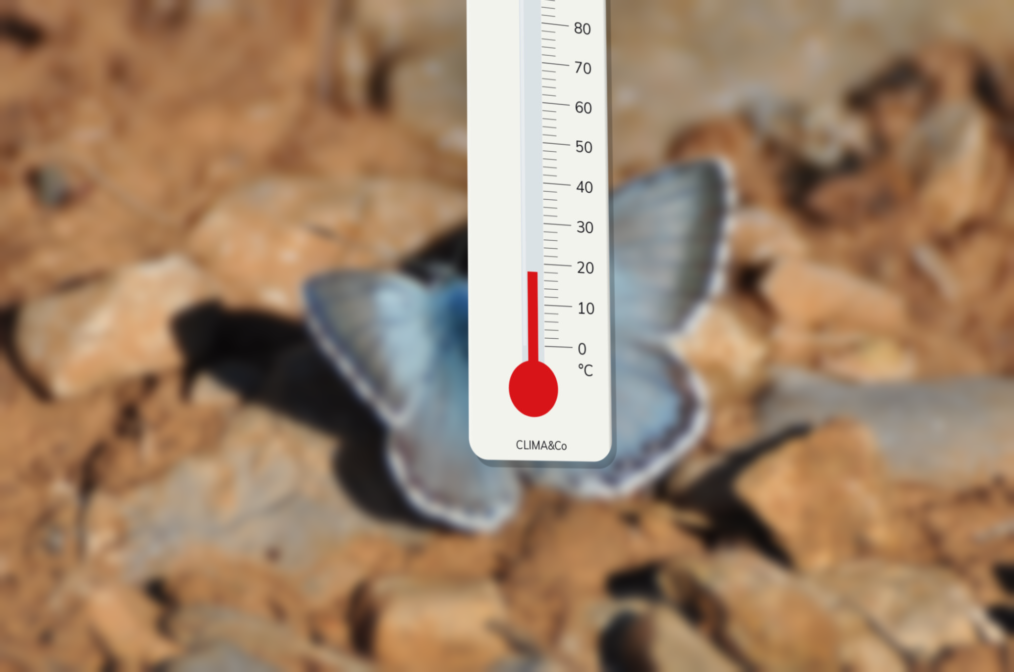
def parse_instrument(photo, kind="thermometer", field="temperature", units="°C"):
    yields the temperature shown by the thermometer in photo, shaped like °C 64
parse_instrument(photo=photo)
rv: °C 18
